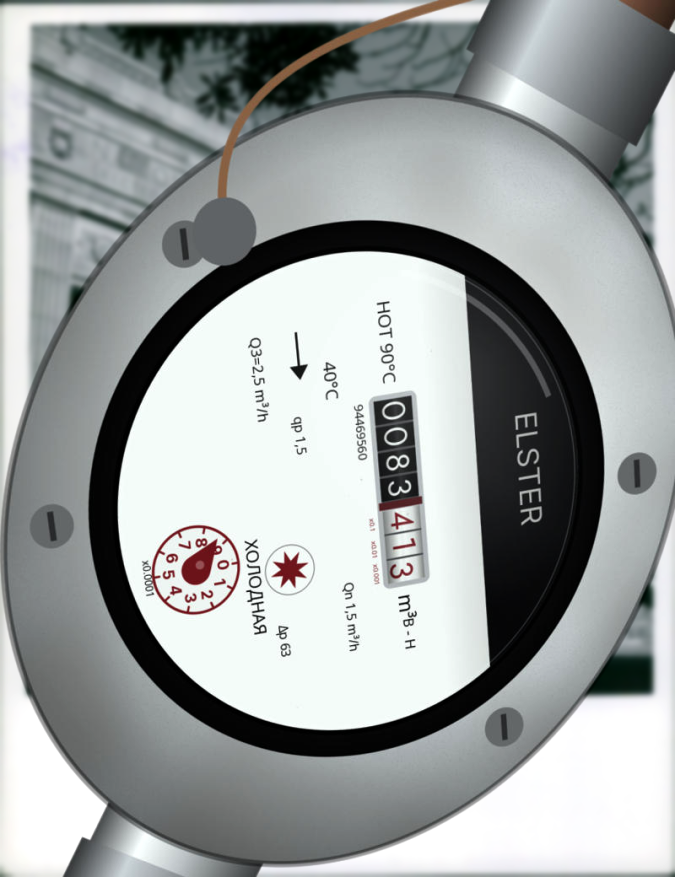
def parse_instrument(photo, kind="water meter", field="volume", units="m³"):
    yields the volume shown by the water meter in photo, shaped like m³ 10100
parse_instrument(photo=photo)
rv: m³ 83.4128
